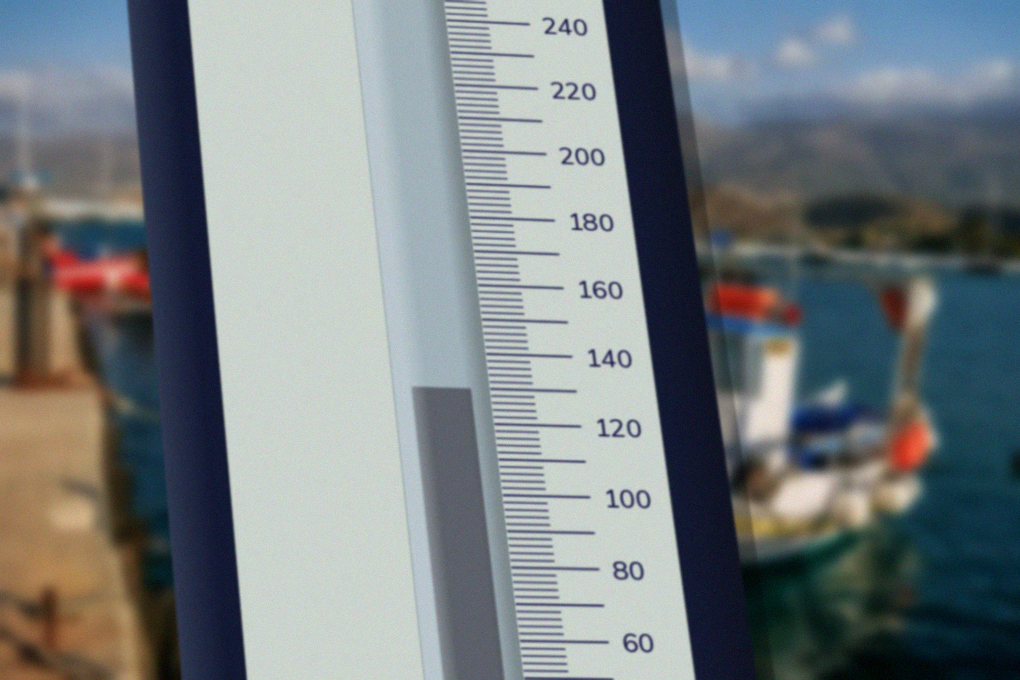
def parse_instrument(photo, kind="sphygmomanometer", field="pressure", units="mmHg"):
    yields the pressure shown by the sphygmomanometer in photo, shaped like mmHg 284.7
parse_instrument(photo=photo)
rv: mmHg 130
